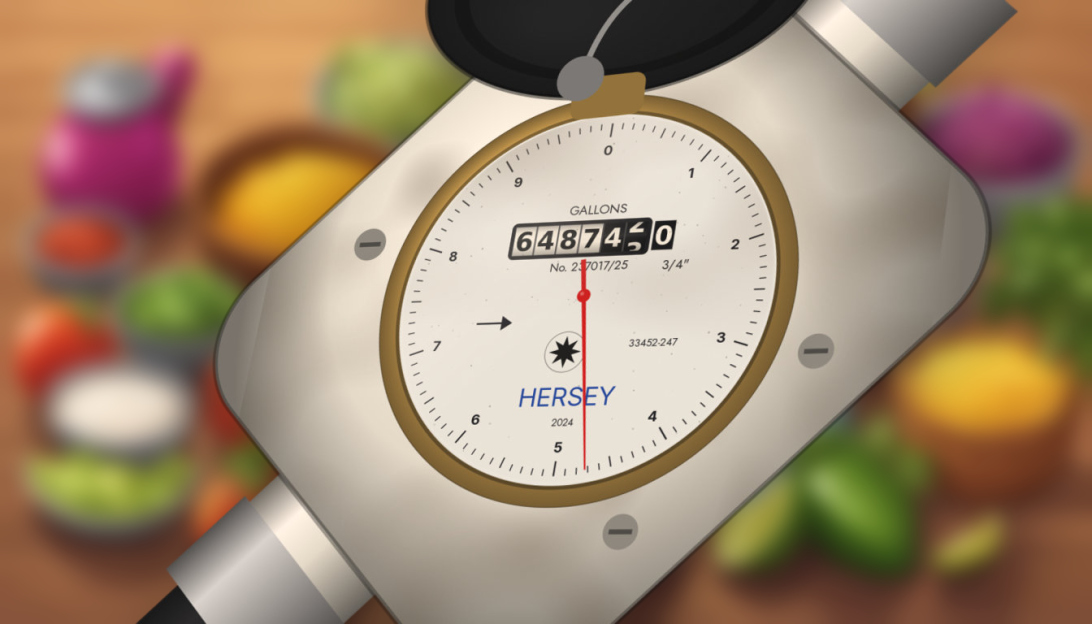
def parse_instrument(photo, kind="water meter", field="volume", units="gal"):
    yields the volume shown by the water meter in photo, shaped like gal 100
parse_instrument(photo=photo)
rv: gal 6487424.7
